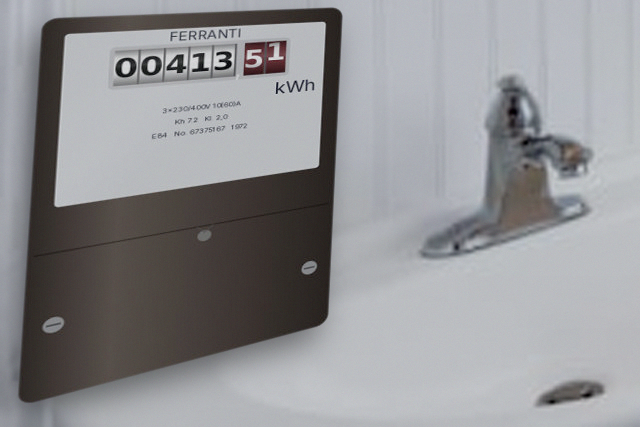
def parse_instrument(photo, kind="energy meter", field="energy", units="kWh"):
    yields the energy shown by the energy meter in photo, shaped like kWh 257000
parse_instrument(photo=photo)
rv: kWh 413.51
